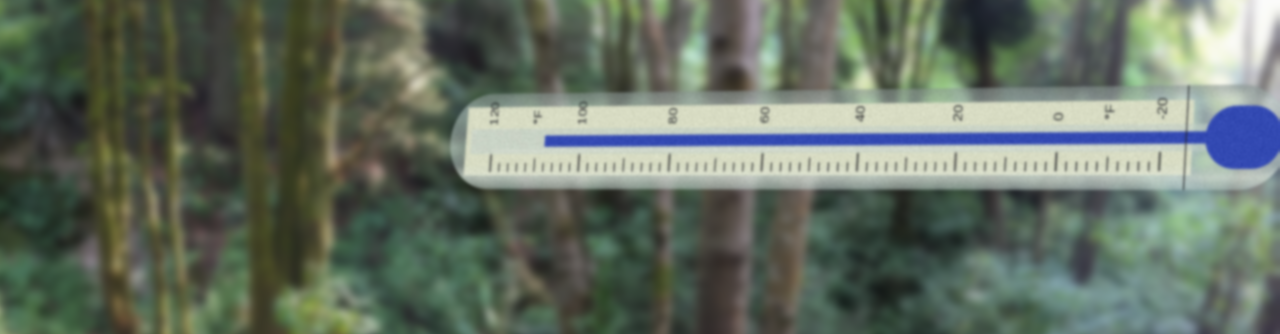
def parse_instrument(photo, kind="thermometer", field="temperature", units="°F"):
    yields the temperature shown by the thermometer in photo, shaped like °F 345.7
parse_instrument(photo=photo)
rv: °F 108
